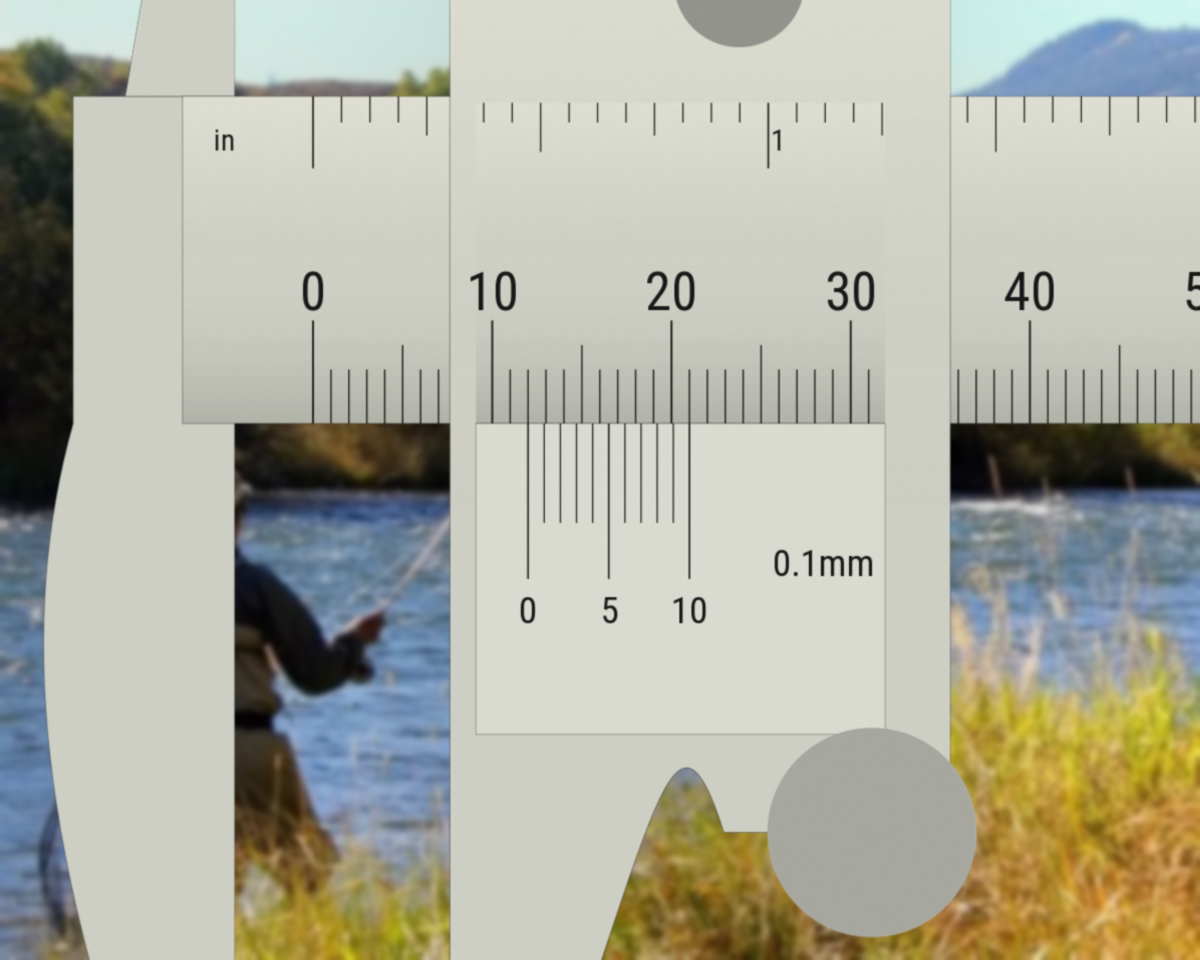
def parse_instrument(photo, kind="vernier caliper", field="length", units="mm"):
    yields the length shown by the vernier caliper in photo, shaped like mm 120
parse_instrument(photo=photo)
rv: mm 12.0
